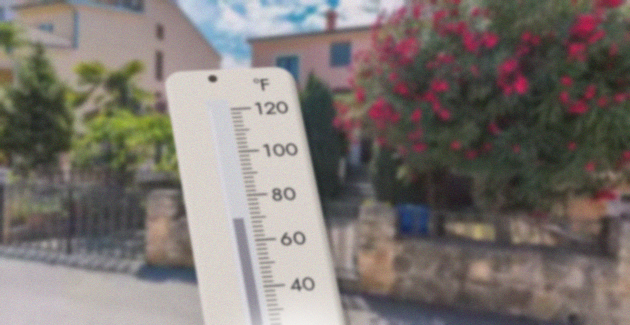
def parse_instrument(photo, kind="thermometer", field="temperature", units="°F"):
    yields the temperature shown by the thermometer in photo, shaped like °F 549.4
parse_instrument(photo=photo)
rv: °F 70
